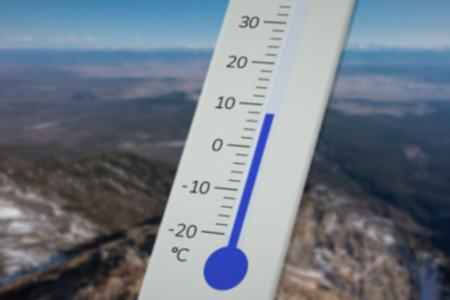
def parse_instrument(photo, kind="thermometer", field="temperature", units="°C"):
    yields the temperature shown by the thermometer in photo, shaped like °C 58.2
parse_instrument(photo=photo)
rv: °C 8
